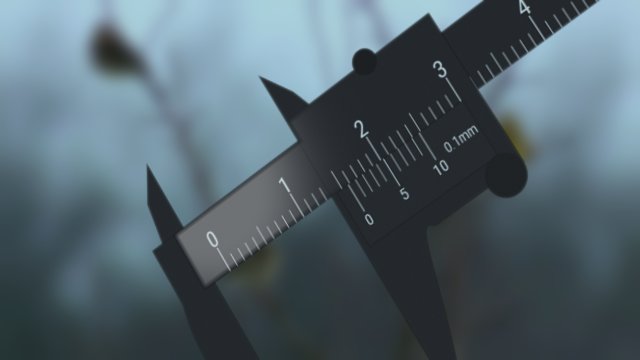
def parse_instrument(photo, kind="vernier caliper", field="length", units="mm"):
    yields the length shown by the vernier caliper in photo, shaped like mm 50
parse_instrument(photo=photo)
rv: mm 15.8
